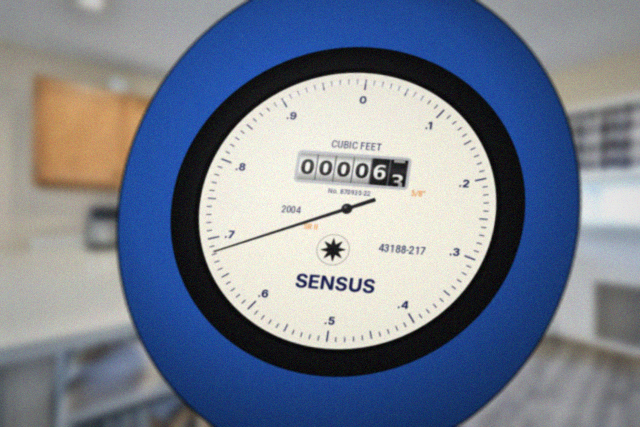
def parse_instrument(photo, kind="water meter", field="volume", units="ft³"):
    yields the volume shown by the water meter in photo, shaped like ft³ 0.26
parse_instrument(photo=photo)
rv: ft³ 62.68
